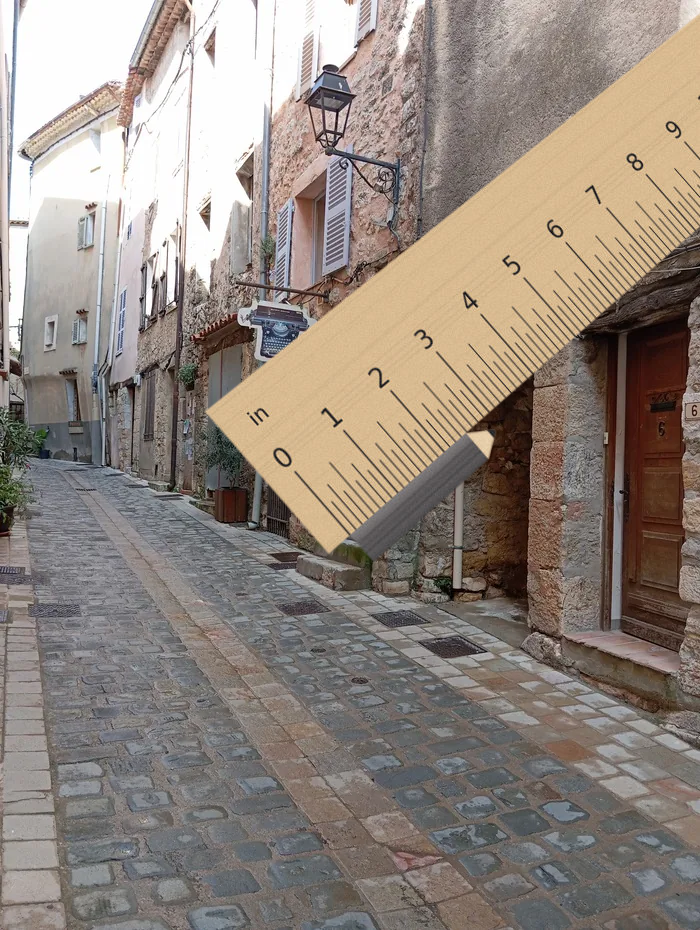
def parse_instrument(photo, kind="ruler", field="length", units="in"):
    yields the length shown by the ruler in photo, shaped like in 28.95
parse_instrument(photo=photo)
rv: in 2.875
